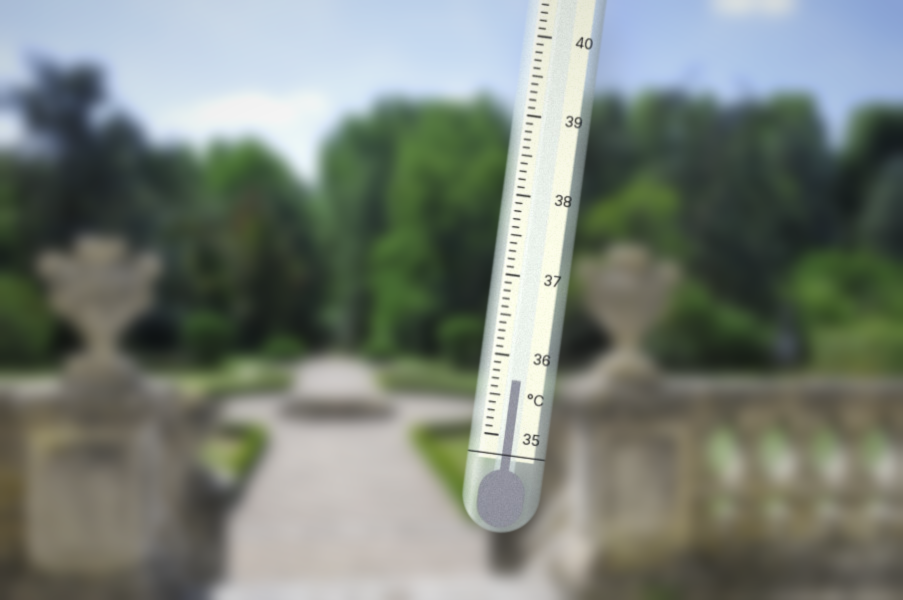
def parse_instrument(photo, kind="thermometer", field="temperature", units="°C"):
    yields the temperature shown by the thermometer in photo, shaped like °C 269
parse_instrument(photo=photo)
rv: °C 35.7
